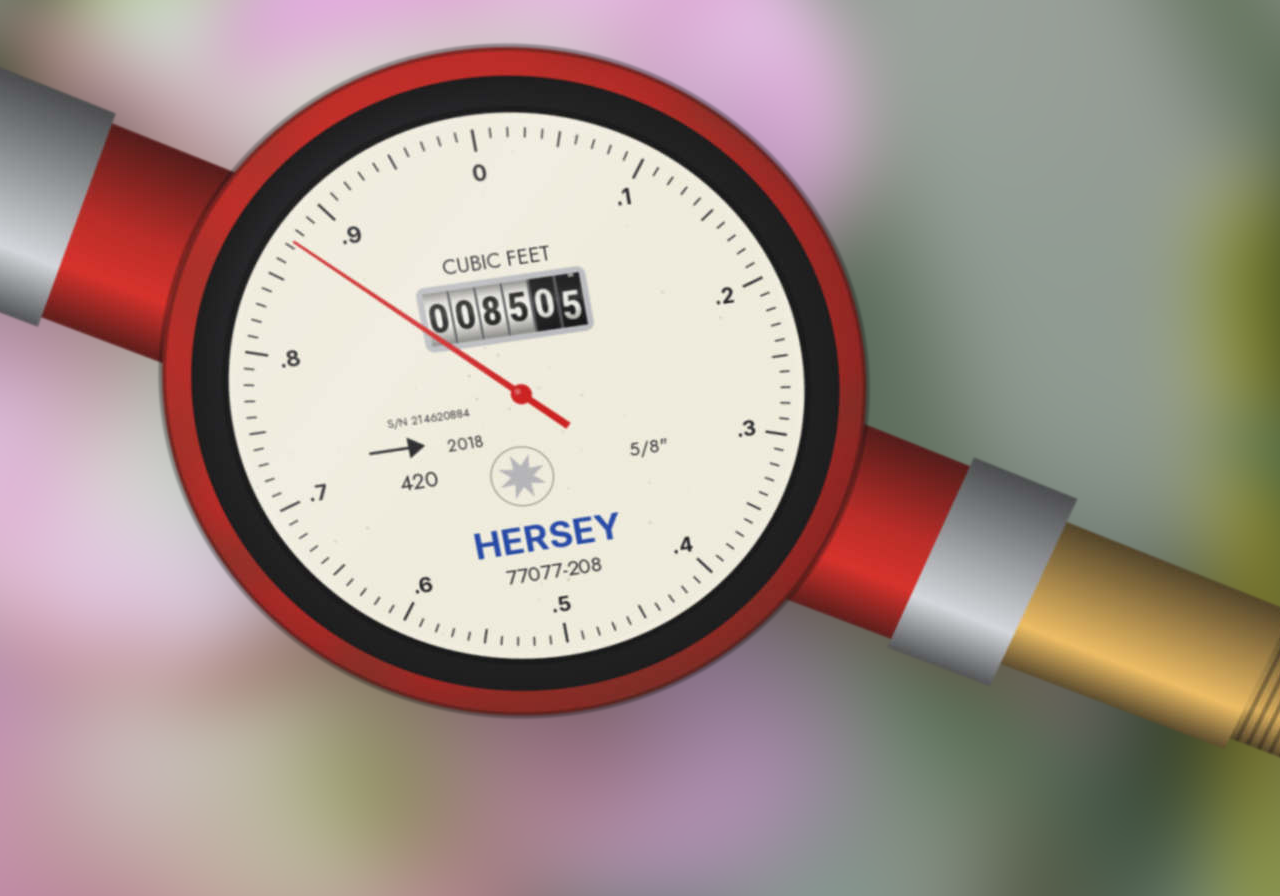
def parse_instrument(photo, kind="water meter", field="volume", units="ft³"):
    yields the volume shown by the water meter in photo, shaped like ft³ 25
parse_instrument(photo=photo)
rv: ft³ 8504.87
